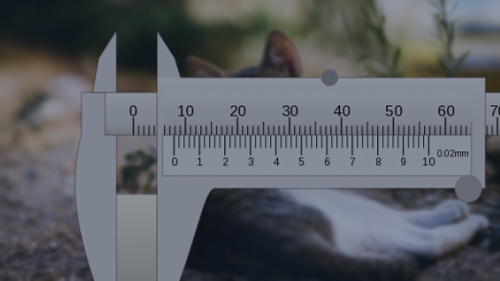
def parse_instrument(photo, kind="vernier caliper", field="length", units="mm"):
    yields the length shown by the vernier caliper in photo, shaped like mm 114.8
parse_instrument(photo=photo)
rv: mm 7.8
